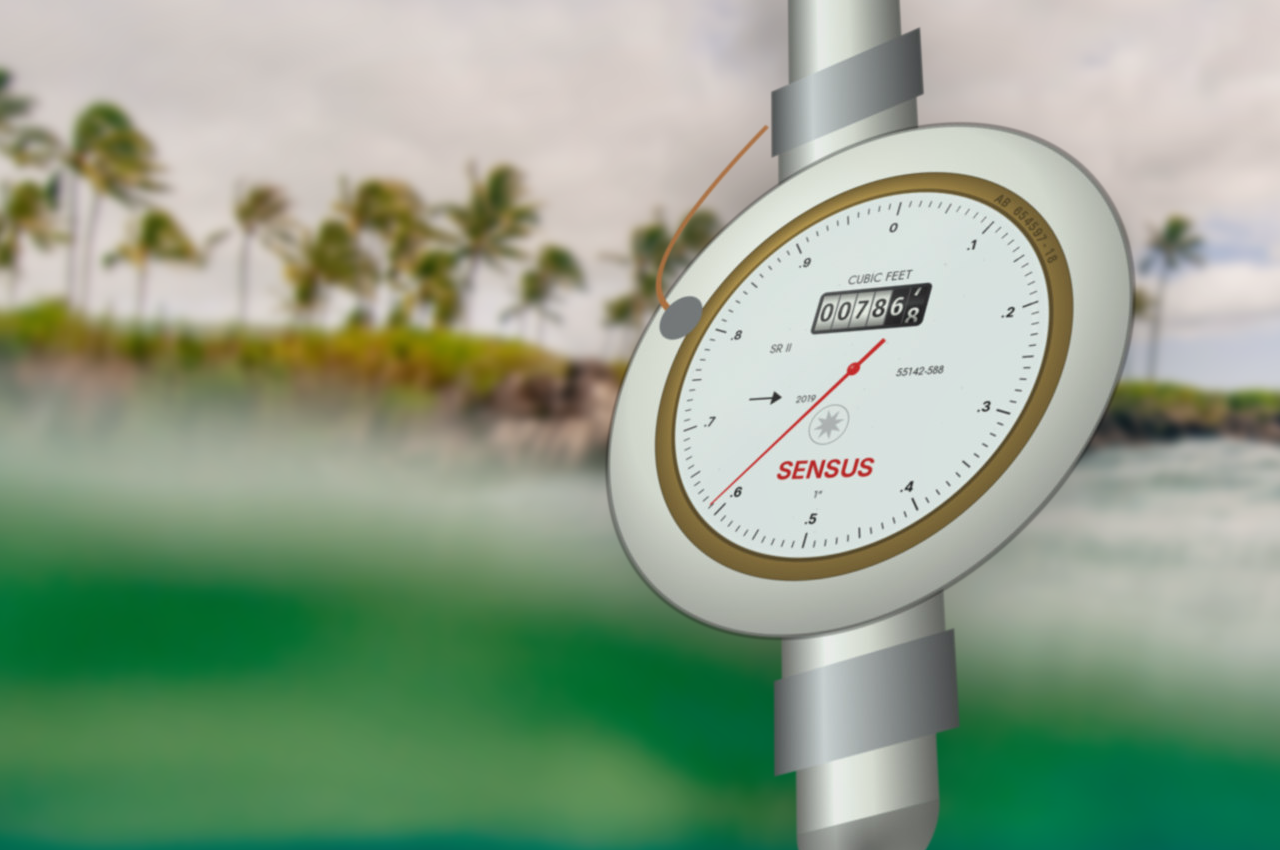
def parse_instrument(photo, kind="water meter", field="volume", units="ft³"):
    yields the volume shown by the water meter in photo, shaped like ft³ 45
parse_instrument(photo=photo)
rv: ft³ 7867.61
